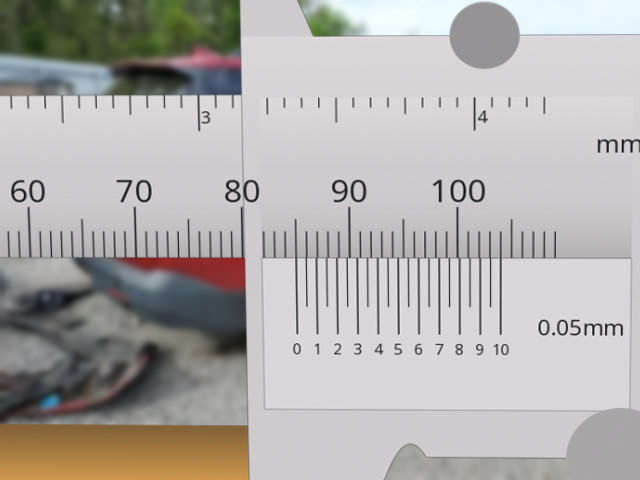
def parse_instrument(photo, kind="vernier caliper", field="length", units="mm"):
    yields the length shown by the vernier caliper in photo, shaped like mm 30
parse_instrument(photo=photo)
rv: mm 85.0
